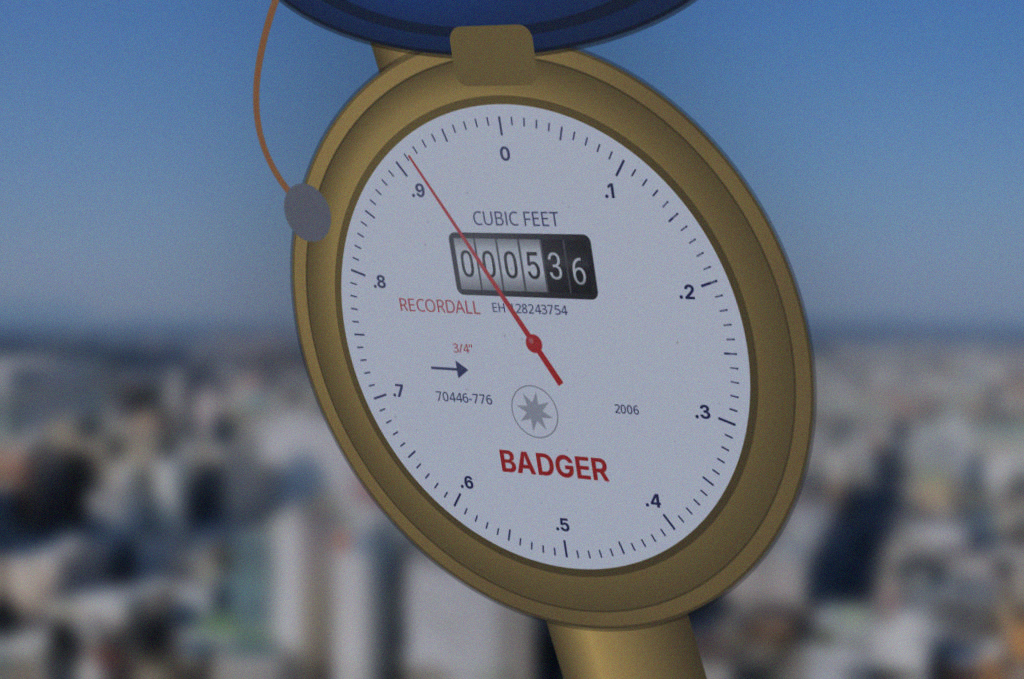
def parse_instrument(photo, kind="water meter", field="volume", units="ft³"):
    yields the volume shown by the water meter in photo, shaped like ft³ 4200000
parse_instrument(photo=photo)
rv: ft³ 535.91
